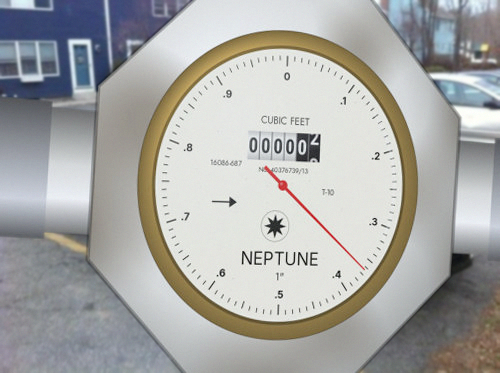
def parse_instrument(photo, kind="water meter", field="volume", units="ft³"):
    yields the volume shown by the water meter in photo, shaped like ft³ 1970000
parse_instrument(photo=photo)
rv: ft³ 2.36
